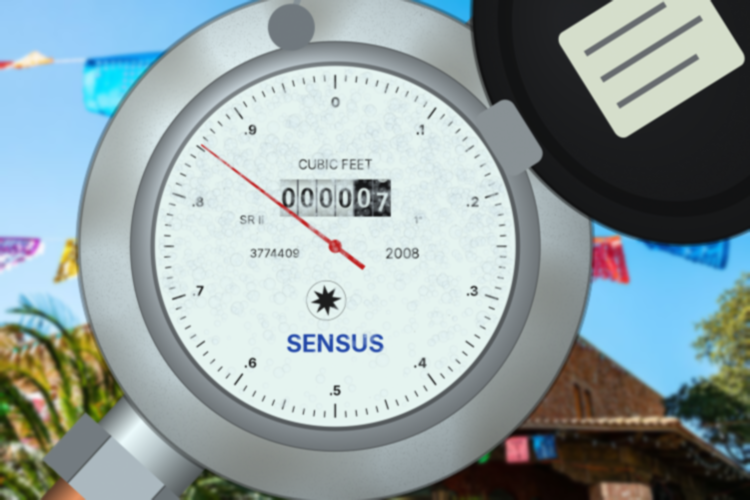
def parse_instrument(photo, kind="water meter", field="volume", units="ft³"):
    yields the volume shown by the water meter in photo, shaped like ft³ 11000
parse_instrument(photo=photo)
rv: ft³ 6.85
